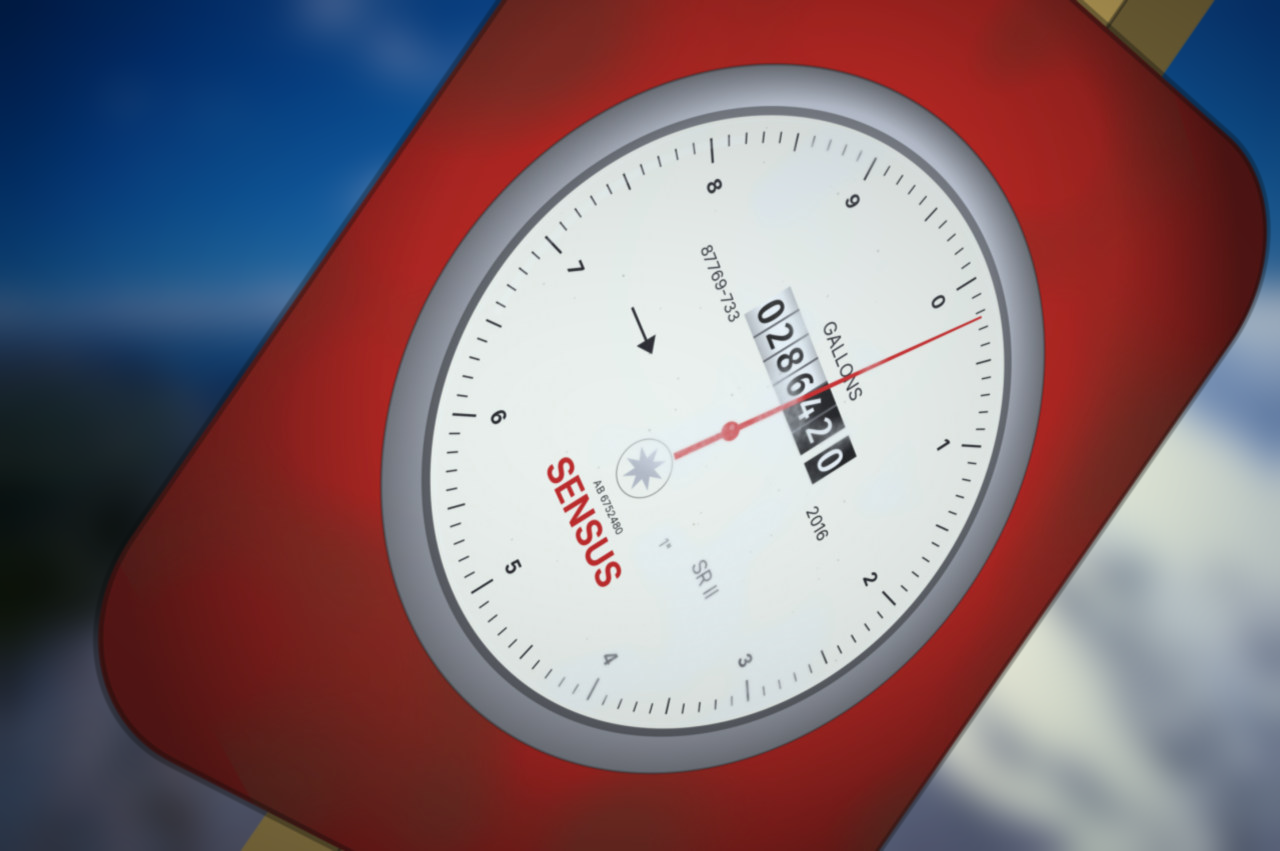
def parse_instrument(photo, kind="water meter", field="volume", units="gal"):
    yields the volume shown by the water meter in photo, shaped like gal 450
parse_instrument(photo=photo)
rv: gal 286420.2
